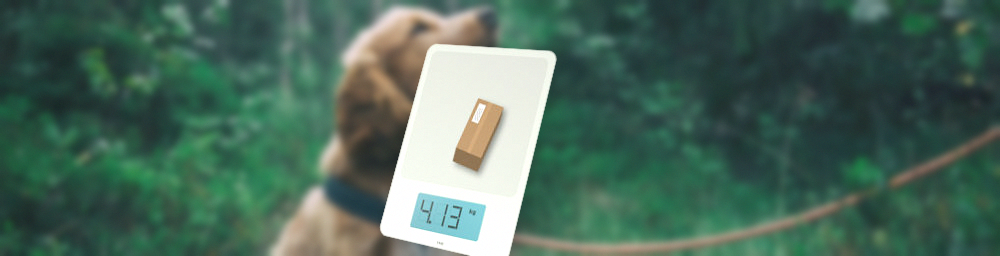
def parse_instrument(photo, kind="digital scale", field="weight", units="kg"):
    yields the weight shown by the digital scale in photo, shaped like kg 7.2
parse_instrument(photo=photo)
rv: kg 4.13
